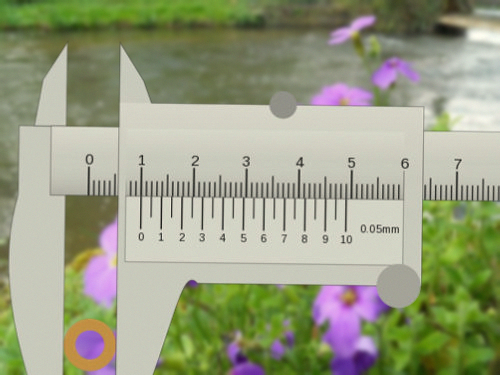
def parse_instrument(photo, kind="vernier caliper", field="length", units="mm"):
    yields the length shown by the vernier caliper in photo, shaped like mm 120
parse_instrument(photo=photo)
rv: mm 10.0
